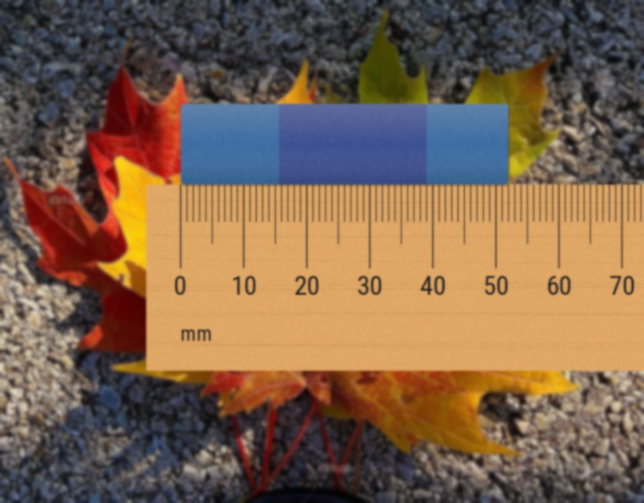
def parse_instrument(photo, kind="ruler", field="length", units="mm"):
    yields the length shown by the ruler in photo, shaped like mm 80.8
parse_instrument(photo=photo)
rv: mm 52
